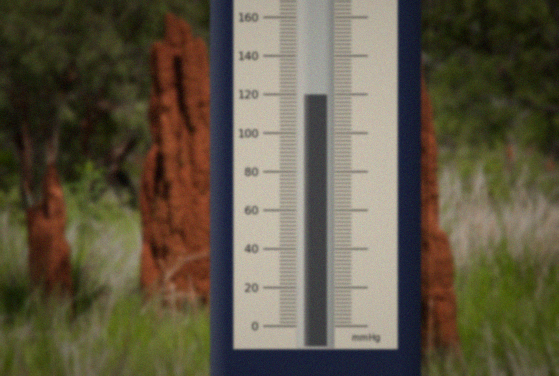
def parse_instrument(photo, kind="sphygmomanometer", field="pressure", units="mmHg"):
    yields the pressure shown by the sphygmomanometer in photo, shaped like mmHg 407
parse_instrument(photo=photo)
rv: mmHg 120
